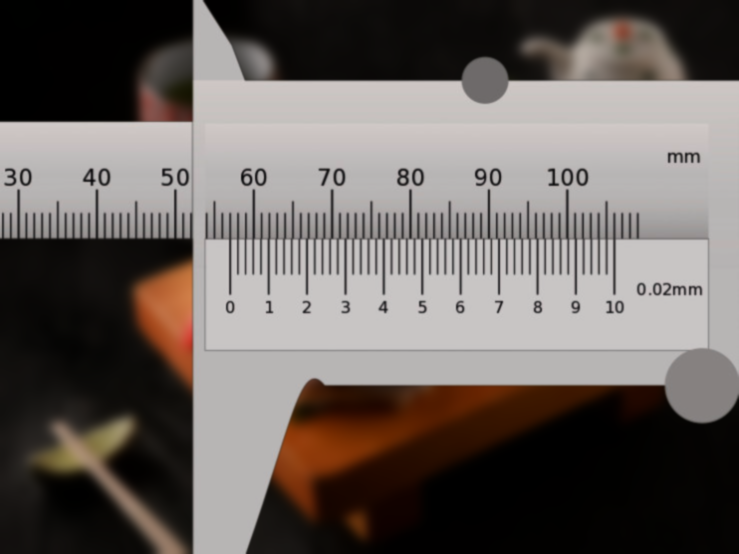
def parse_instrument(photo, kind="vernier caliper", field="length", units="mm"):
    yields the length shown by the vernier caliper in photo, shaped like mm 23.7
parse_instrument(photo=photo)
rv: mm 57.0
